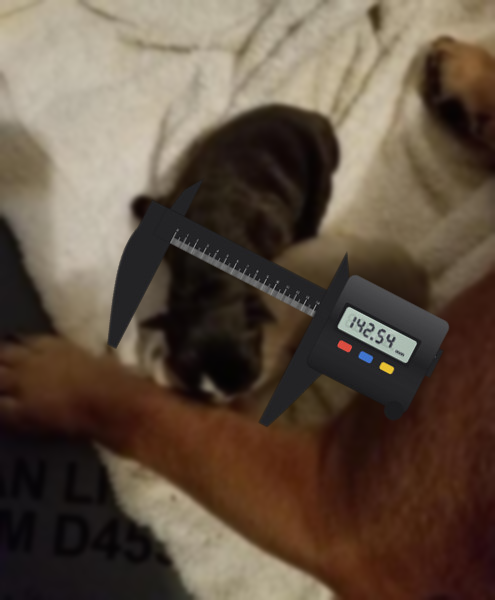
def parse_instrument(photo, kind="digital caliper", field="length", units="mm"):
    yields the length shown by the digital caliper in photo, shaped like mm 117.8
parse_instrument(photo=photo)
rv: mm 142.54
